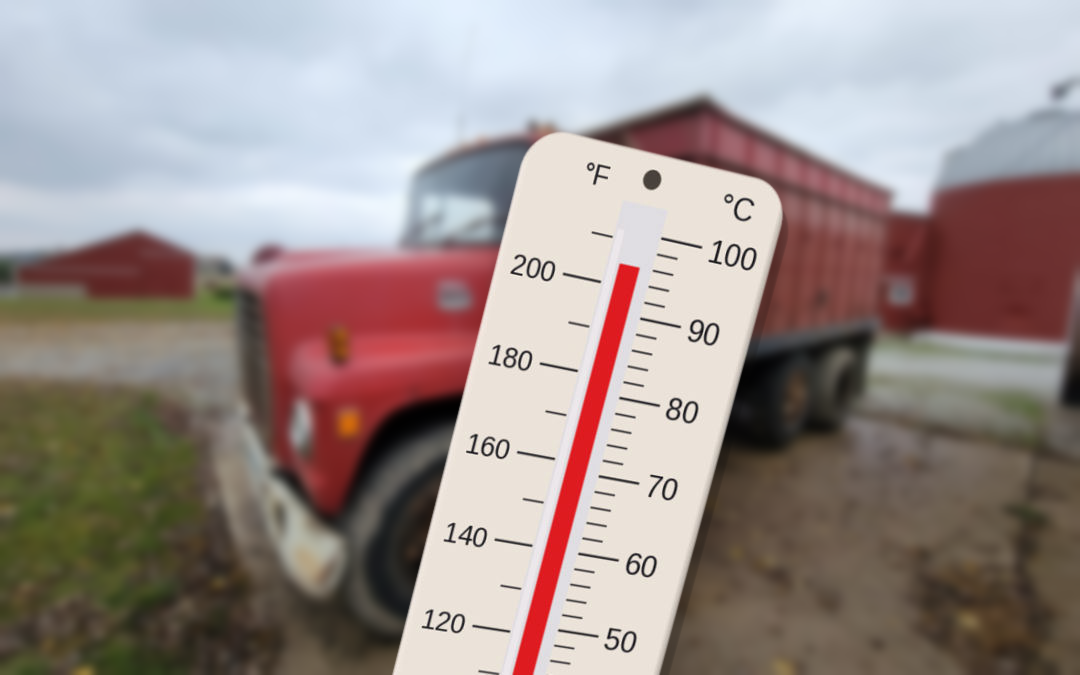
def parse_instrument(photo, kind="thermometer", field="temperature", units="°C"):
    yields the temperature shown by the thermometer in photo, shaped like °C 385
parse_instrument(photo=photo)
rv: °C 96
